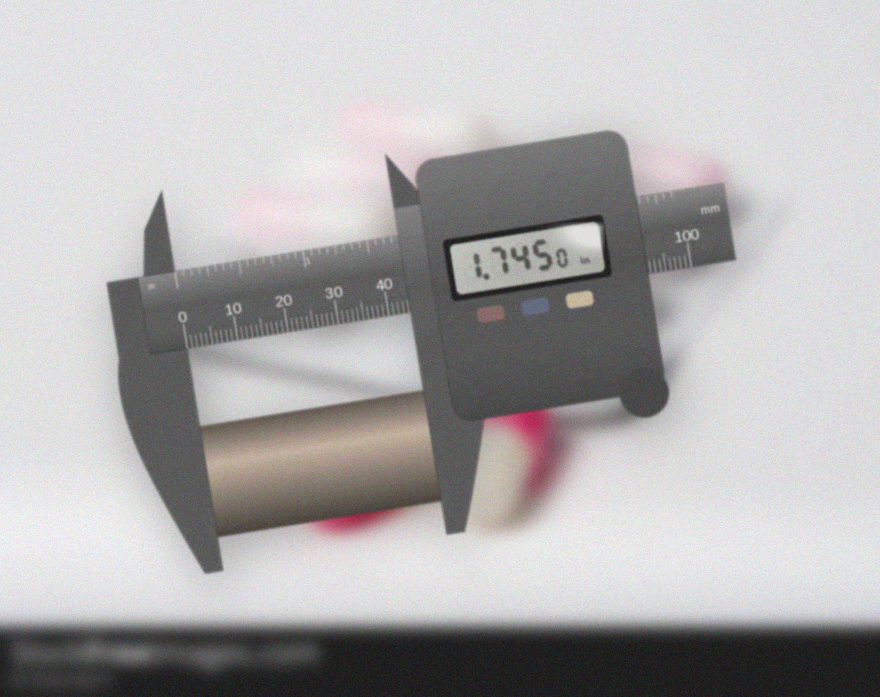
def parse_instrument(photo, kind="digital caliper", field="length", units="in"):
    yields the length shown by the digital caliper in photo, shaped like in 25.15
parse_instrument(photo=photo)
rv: in 1.7450
